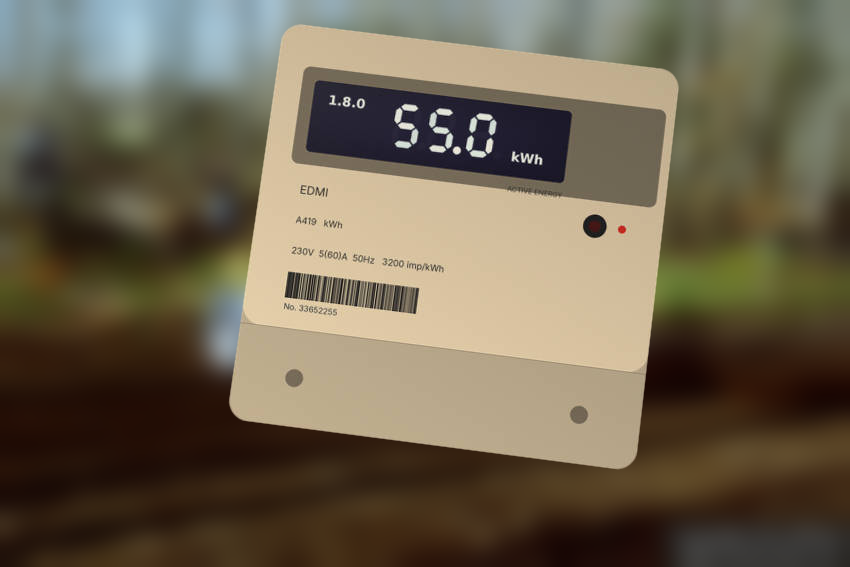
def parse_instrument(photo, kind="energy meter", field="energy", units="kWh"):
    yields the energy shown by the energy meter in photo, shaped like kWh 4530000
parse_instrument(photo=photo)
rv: kWh 55.0
